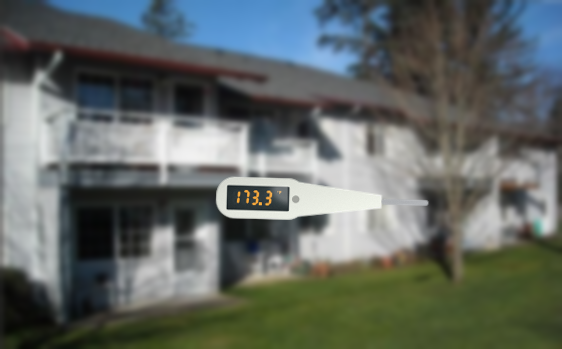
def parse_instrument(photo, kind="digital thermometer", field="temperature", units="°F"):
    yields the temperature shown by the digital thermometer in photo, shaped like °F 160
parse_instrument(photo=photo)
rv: °F 173.3
